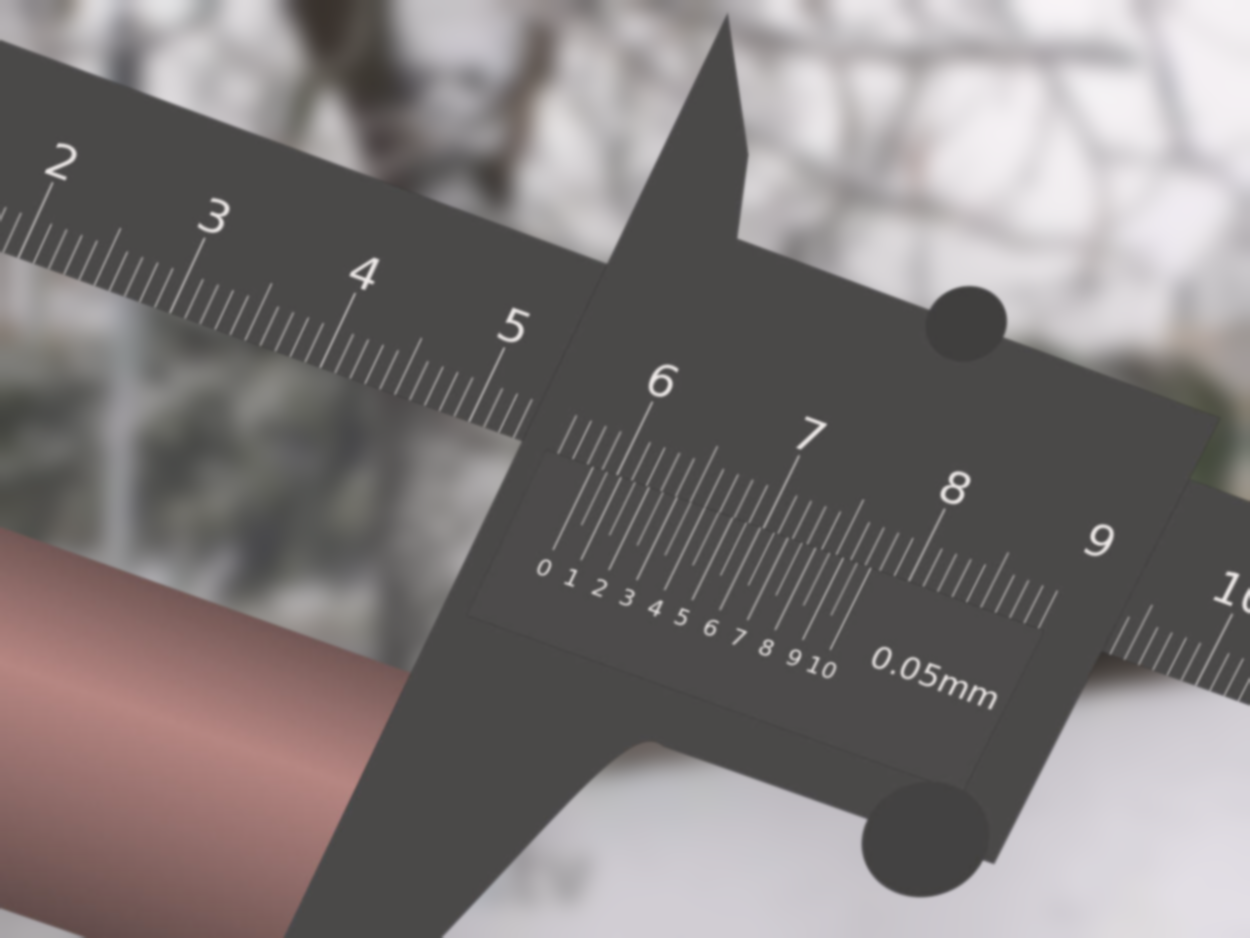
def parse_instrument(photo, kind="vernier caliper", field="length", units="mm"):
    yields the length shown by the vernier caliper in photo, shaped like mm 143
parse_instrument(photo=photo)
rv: mm 58.4
